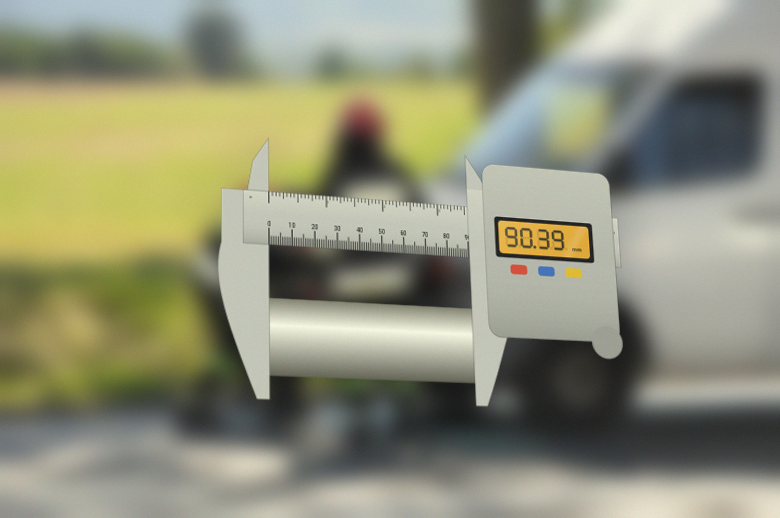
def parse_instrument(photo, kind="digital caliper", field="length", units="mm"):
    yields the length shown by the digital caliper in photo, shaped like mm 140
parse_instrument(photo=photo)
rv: mm 90.39
